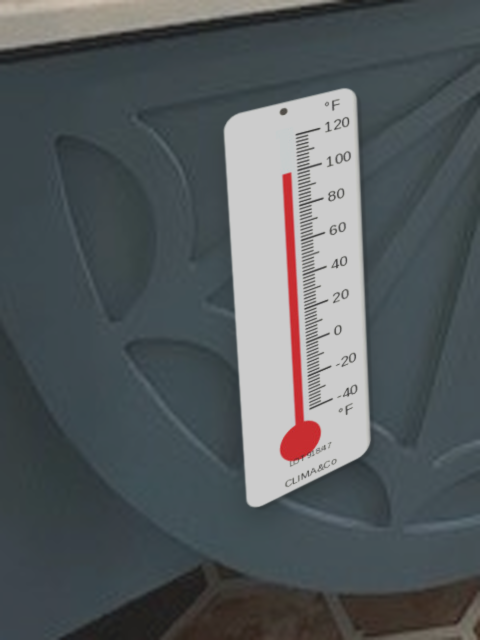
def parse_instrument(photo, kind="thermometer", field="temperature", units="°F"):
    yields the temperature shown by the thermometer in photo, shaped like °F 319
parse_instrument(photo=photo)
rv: °F 100
